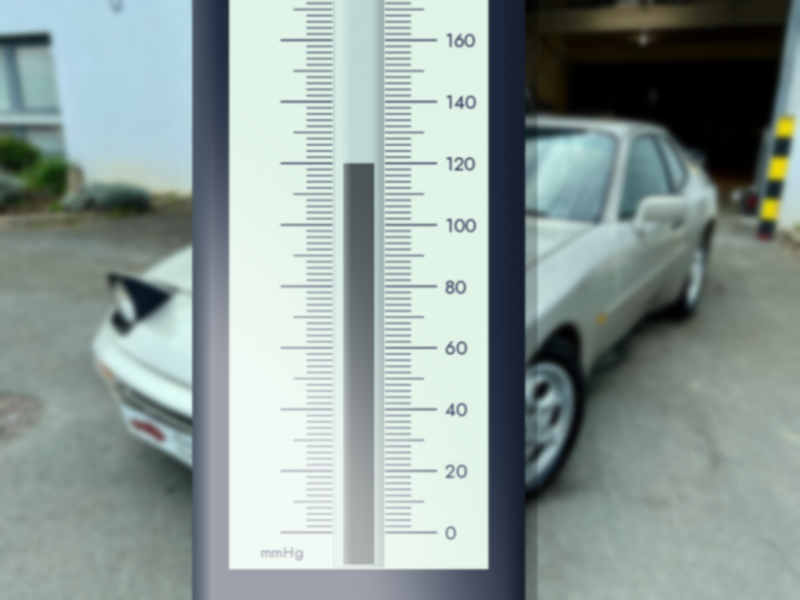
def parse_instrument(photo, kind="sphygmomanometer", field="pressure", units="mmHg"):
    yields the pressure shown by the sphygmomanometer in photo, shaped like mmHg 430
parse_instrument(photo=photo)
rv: mmHg 120
